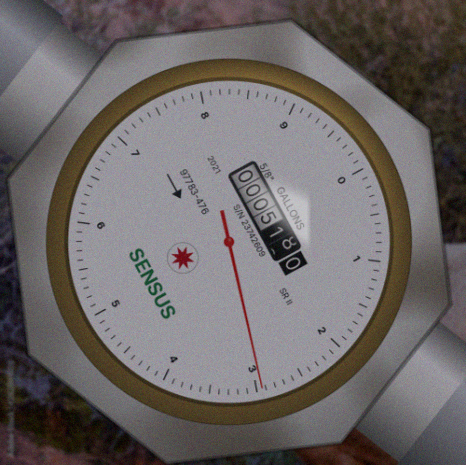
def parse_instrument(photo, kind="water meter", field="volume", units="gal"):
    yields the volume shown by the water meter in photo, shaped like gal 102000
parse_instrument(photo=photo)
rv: gal 5182.9
